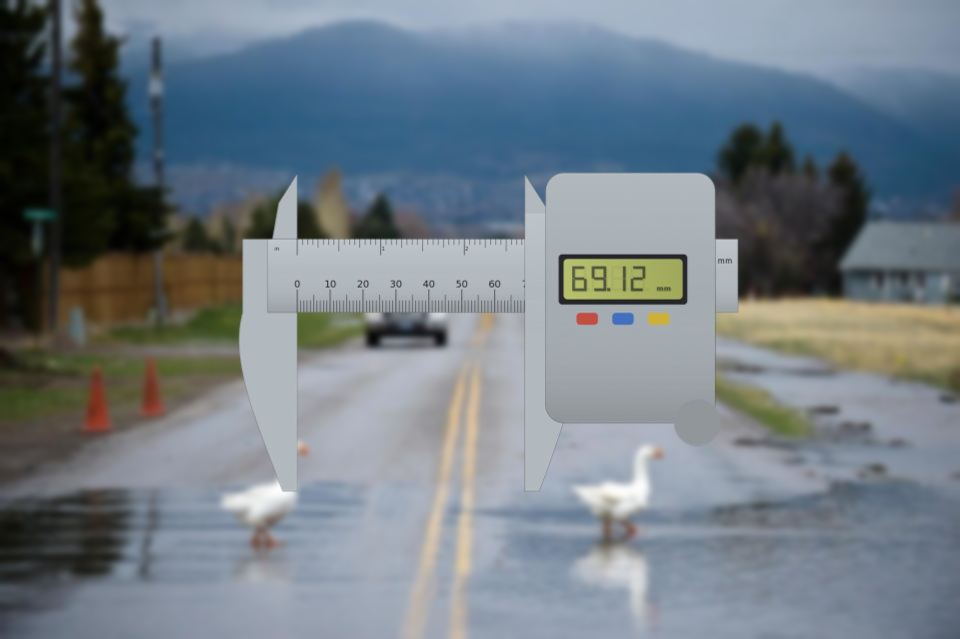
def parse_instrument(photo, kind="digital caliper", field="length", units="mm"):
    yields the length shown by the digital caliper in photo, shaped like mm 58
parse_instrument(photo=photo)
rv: mm 69.12
